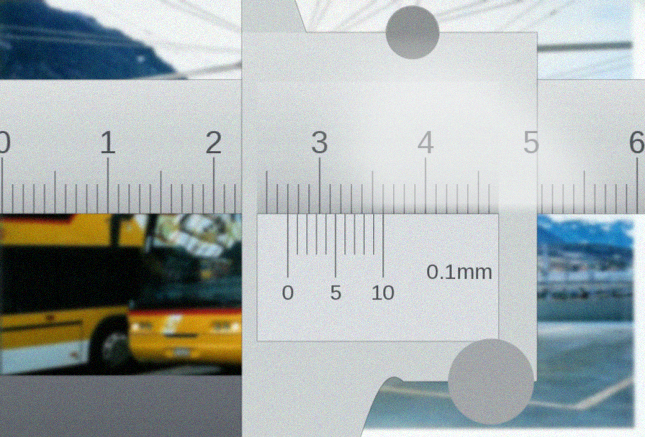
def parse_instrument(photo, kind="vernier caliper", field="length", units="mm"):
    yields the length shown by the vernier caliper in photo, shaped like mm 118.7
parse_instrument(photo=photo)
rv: mm 27.0
